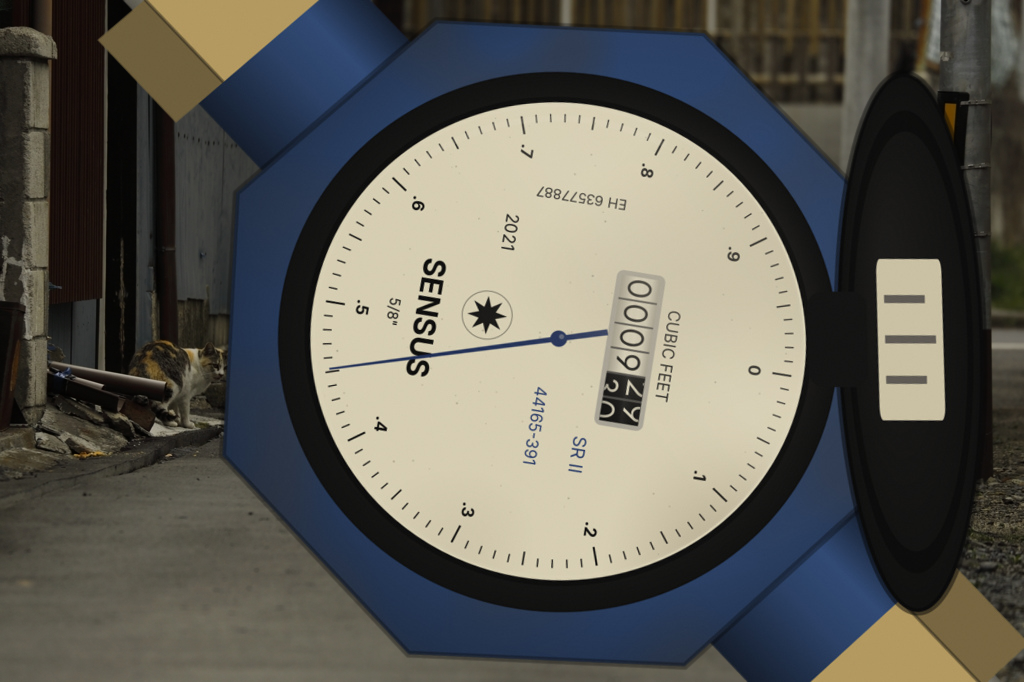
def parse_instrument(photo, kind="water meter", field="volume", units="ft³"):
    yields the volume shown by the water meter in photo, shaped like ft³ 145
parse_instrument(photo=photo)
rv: ft³ 929.45
